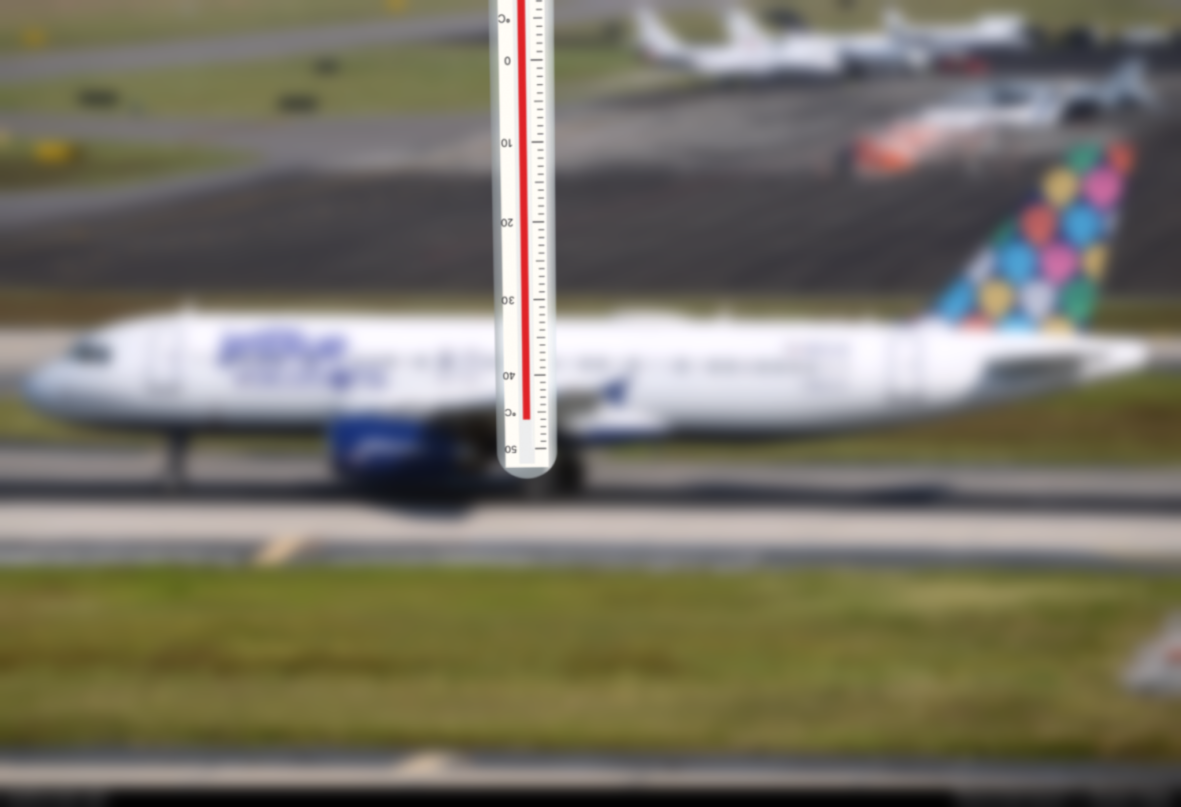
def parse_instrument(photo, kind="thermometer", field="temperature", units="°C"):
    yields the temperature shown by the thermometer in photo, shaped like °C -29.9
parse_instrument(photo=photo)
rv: °C 46
